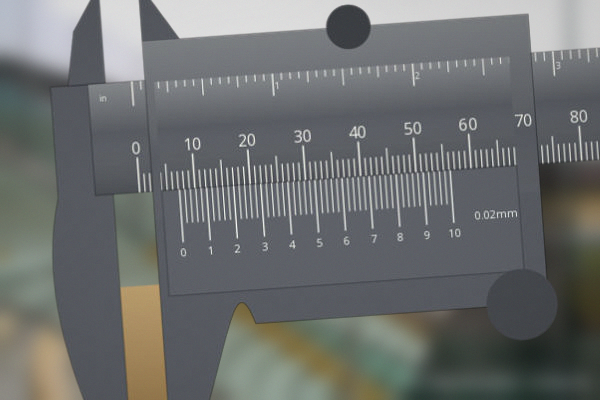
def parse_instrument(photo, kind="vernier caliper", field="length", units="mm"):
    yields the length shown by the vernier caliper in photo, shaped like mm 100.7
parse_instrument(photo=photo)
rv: mm 7.2
